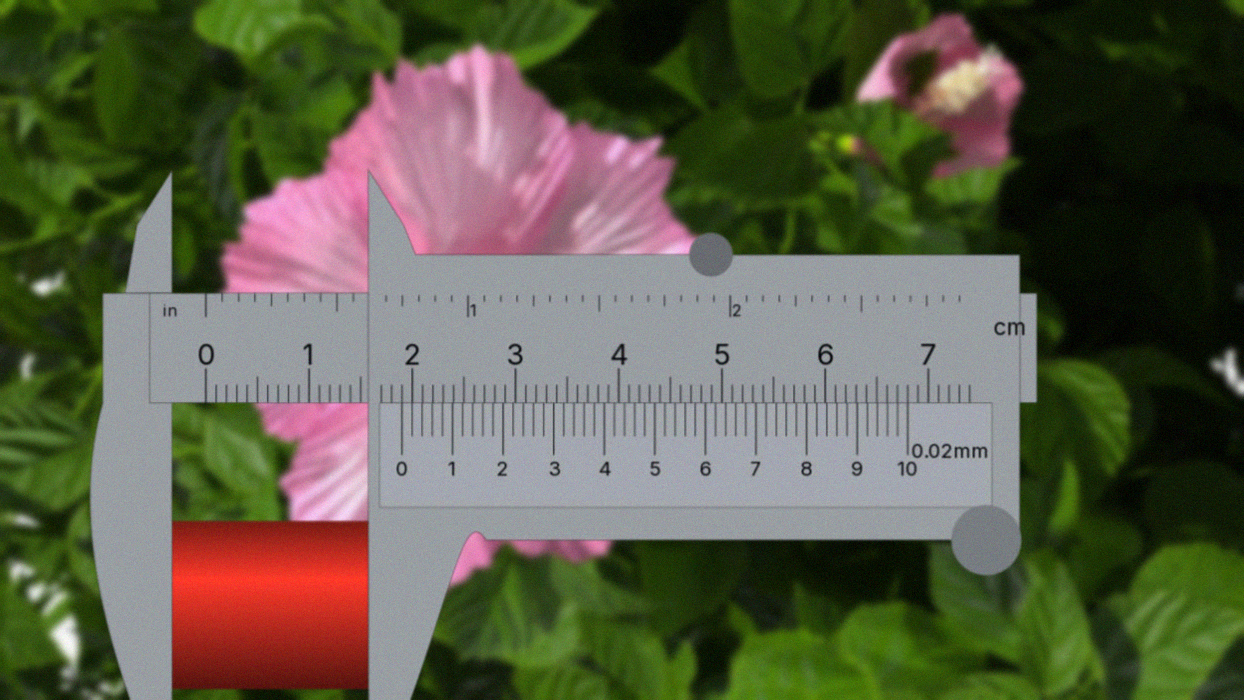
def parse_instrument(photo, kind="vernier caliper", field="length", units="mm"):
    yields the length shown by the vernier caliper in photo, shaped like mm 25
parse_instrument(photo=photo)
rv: mm 19.0
